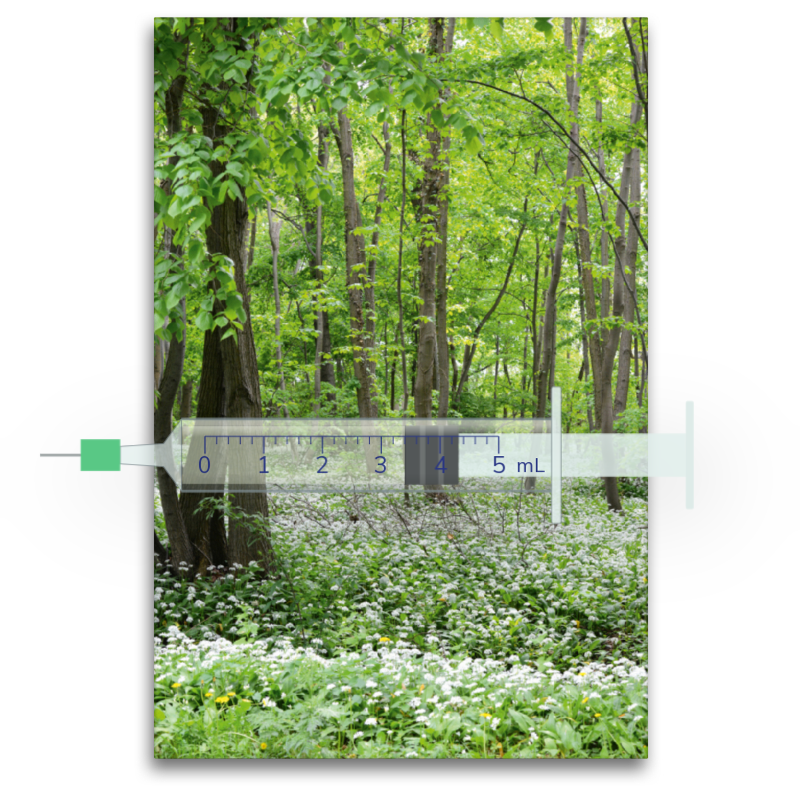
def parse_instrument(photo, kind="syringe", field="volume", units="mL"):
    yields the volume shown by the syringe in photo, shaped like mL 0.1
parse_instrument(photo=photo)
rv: mL 3.4
